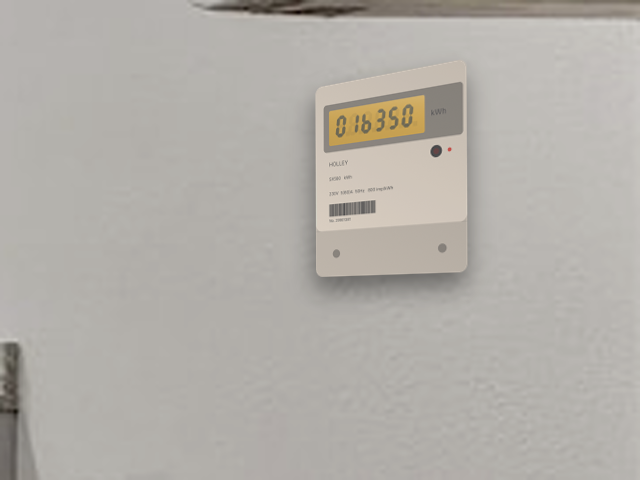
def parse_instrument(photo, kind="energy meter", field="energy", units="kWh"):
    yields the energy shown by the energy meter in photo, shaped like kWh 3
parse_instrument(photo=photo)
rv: kWh 16350
